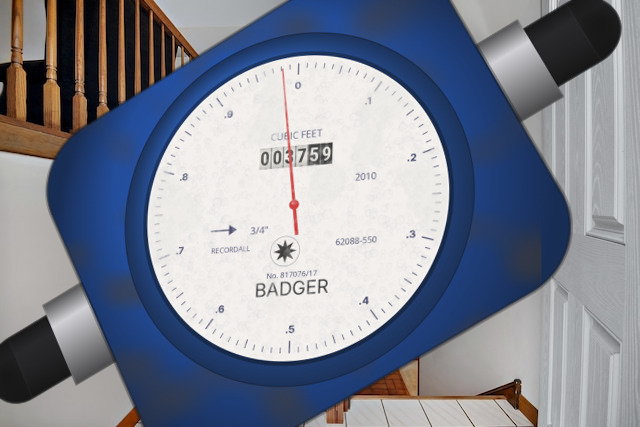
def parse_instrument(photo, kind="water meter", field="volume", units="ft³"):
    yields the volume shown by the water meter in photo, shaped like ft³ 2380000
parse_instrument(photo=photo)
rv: ft³ 3758.98
